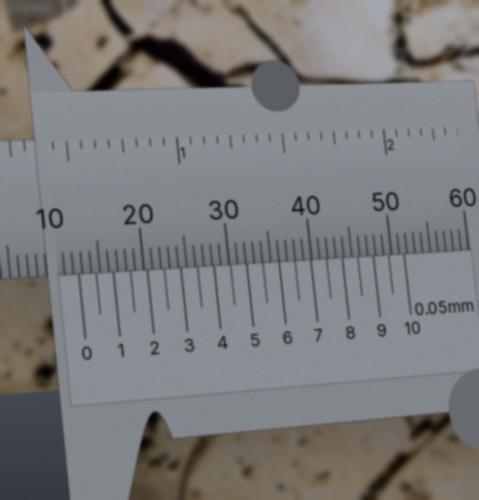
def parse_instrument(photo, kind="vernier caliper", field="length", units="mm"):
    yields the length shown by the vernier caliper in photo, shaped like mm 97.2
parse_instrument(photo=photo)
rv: mm 12.6
